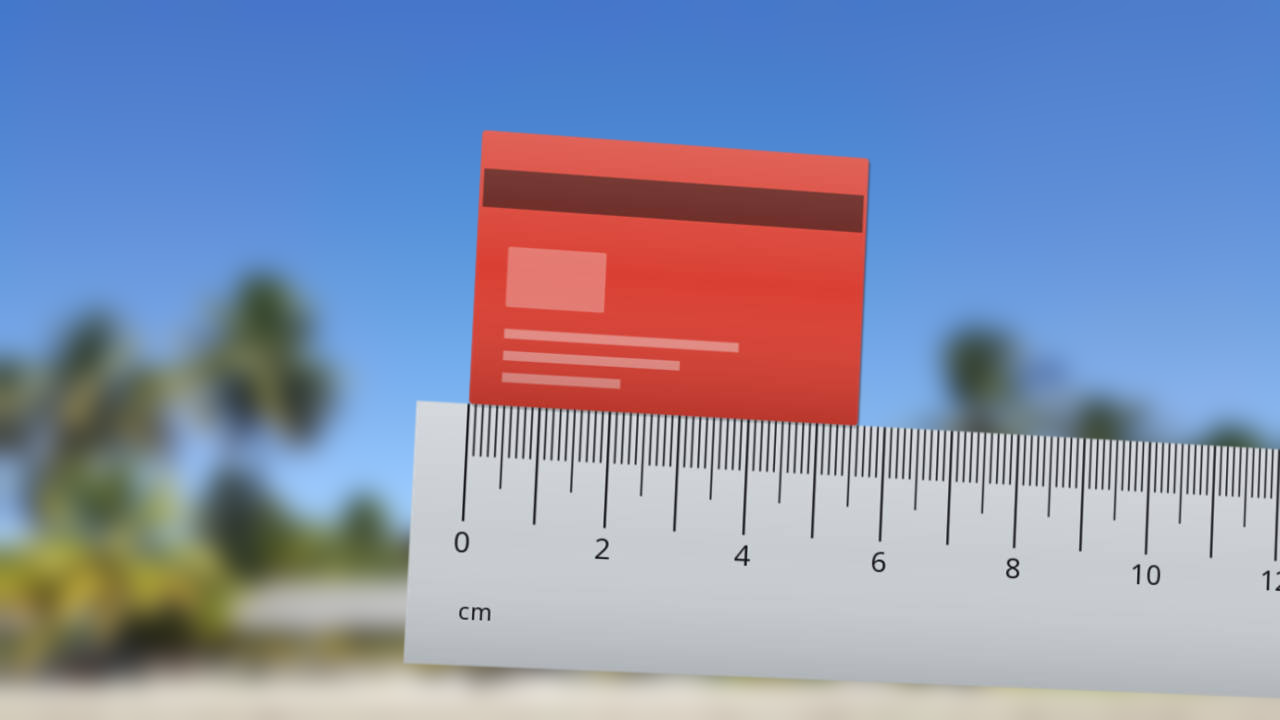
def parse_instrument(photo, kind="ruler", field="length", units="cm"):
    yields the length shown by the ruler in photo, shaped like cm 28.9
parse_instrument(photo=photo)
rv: cm 5.6
